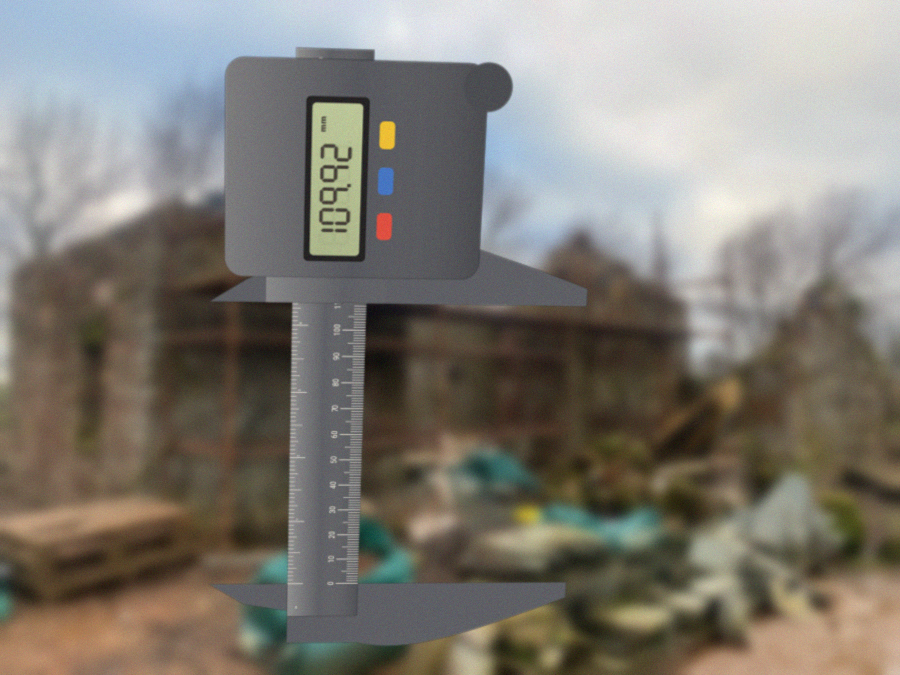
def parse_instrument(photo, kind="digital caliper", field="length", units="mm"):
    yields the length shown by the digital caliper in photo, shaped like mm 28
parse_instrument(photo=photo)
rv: mm 109.92
